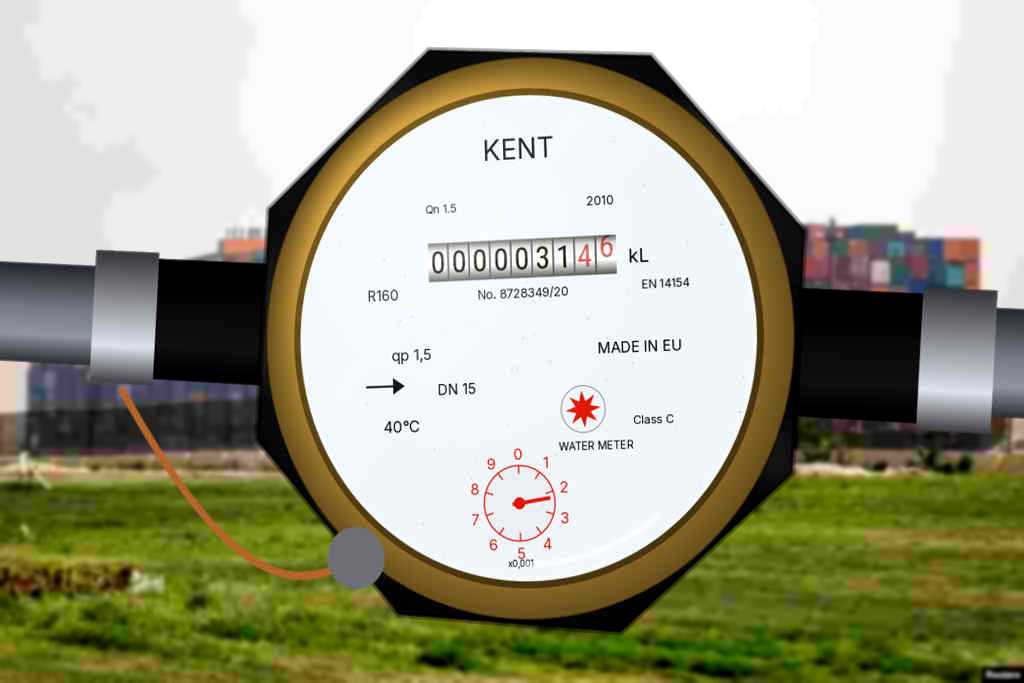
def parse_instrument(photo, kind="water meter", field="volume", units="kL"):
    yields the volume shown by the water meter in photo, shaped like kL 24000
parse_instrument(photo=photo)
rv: kL 31.462
